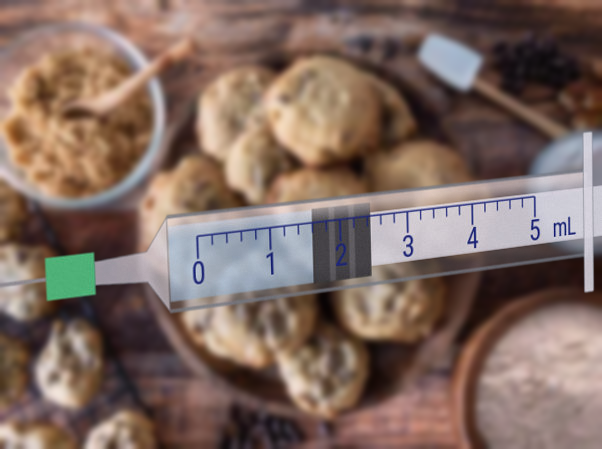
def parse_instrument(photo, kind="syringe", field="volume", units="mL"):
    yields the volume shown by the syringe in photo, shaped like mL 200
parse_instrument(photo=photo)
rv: mL 1.6
